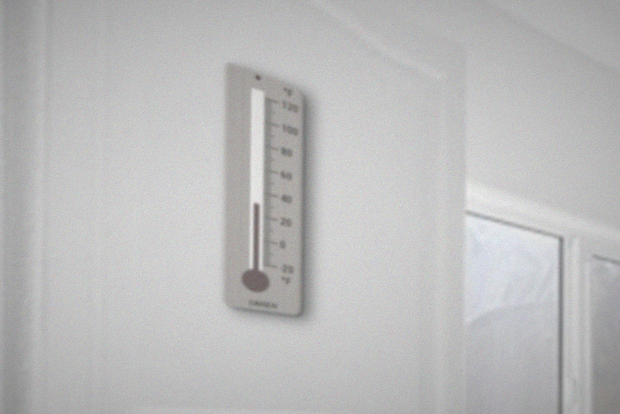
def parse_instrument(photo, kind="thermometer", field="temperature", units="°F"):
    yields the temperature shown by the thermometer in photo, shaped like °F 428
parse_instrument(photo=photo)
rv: °F 30
